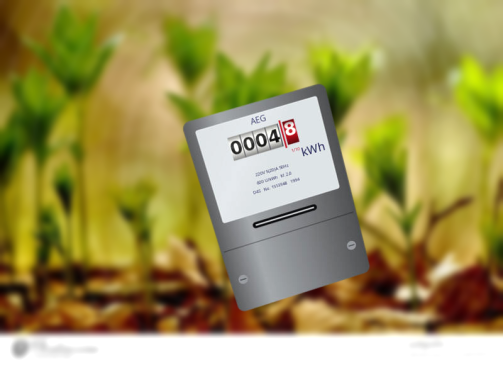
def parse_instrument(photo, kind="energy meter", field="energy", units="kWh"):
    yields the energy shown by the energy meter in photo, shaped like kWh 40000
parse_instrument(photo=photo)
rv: kWh 4.8
